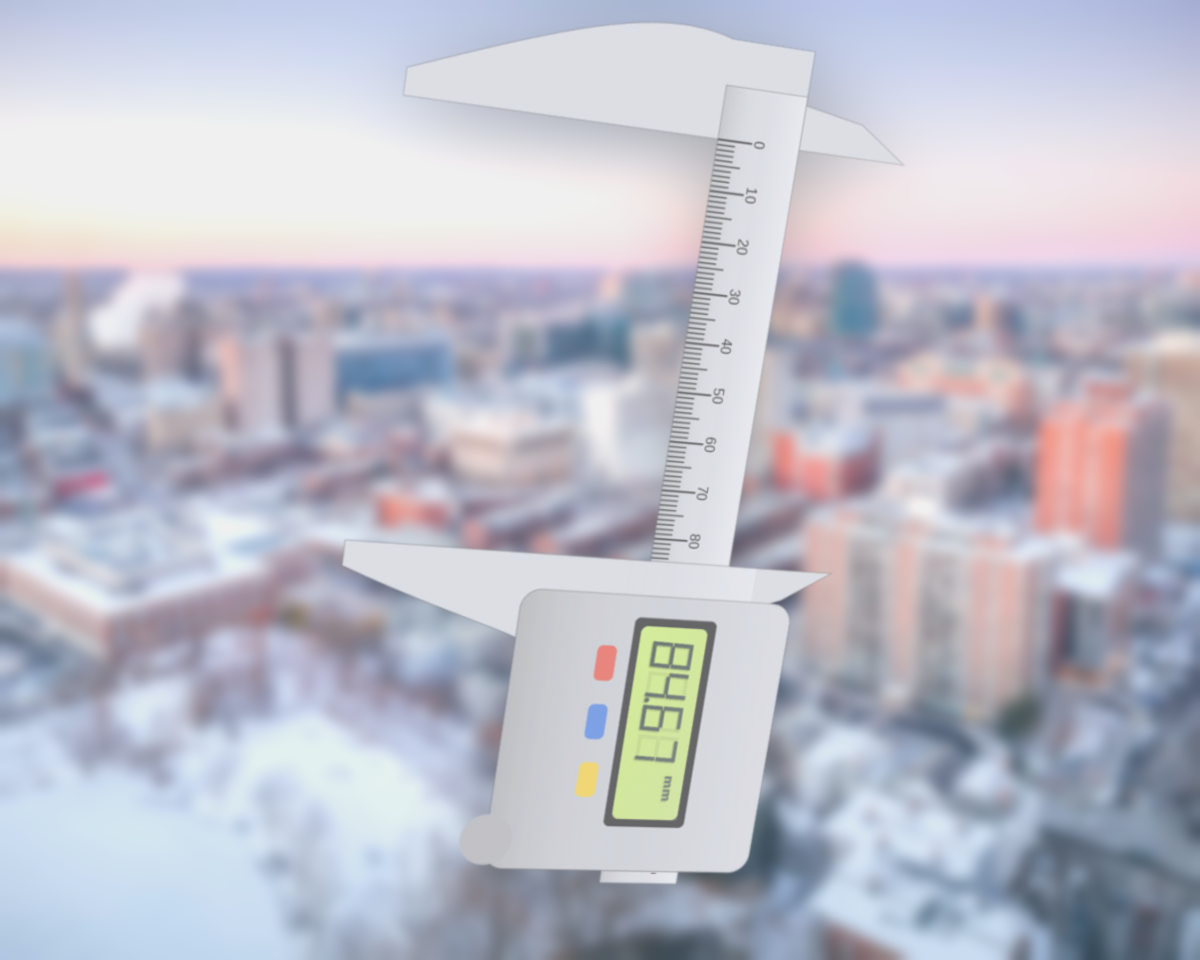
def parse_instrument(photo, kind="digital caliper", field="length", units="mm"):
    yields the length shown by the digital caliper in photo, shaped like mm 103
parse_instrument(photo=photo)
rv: mm 84.67
